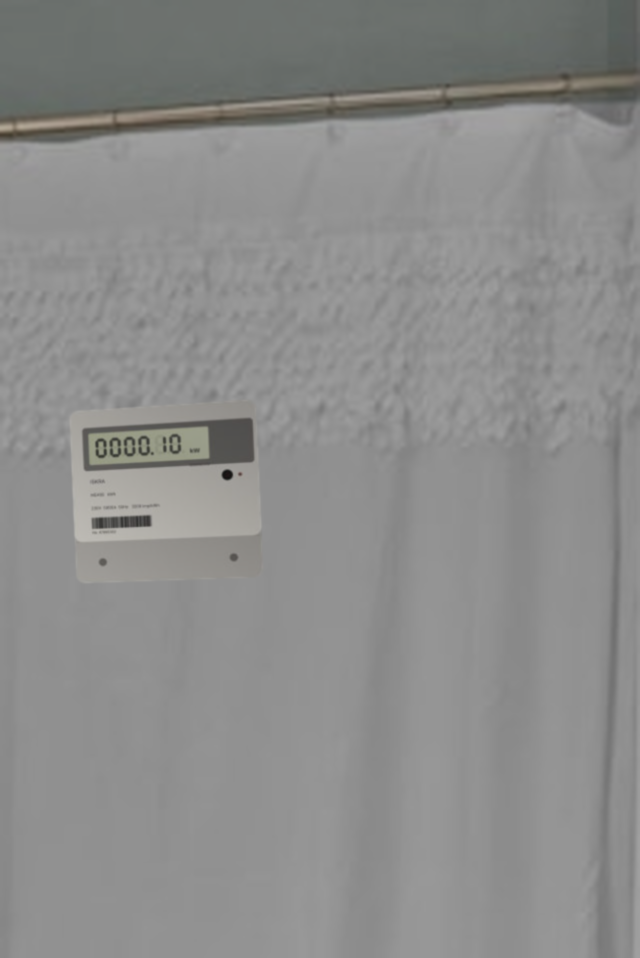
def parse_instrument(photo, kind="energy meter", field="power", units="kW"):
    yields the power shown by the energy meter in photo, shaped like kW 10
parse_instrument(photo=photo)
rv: kW 0.10
